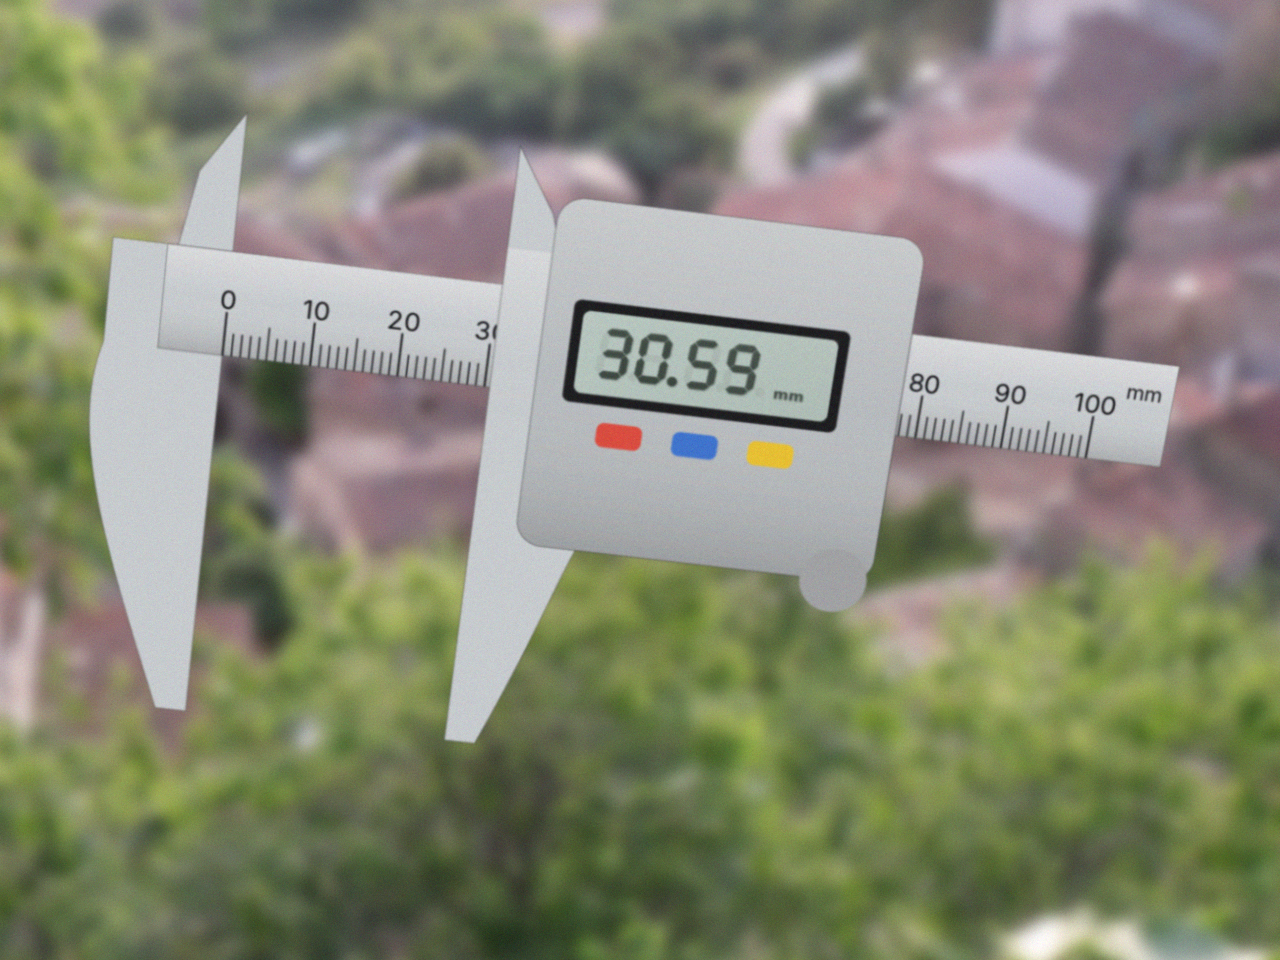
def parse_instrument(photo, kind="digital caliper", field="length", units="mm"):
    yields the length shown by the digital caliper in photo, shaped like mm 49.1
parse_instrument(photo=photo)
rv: mm 30.59
